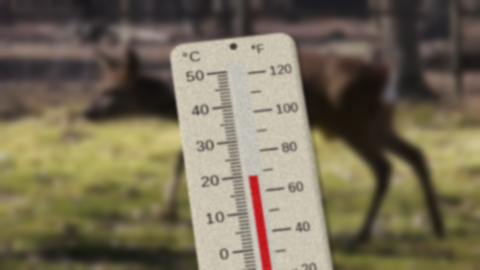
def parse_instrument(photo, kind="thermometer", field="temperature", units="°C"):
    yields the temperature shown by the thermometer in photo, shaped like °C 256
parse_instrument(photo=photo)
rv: °C 20
